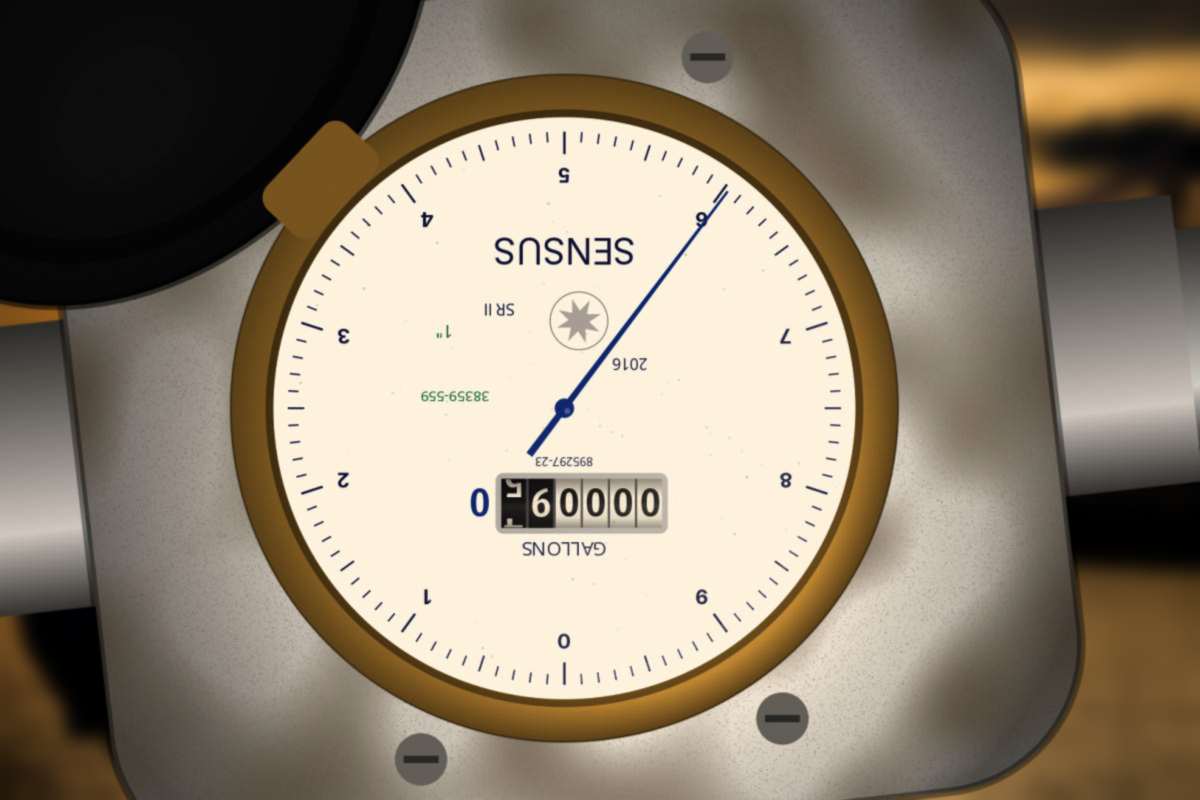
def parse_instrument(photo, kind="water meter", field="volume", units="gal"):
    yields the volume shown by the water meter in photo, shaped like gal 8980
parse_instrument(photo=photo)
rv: gal 946.0
